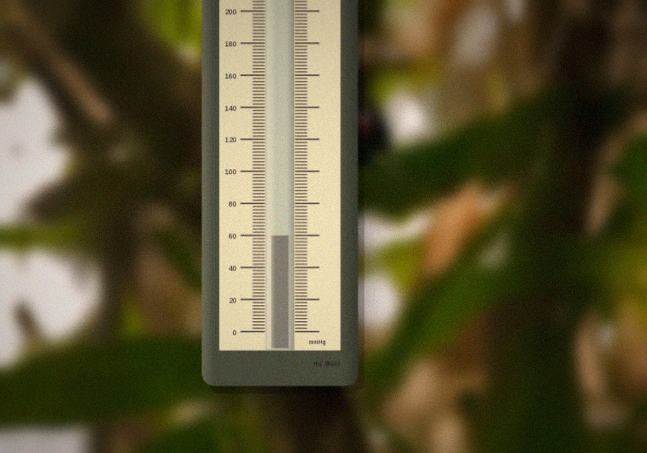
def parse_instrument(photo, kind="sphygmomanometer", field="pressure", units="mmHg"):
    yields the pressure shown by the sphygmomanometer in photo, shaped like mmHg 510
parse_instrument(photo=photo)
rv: mmHg 60
